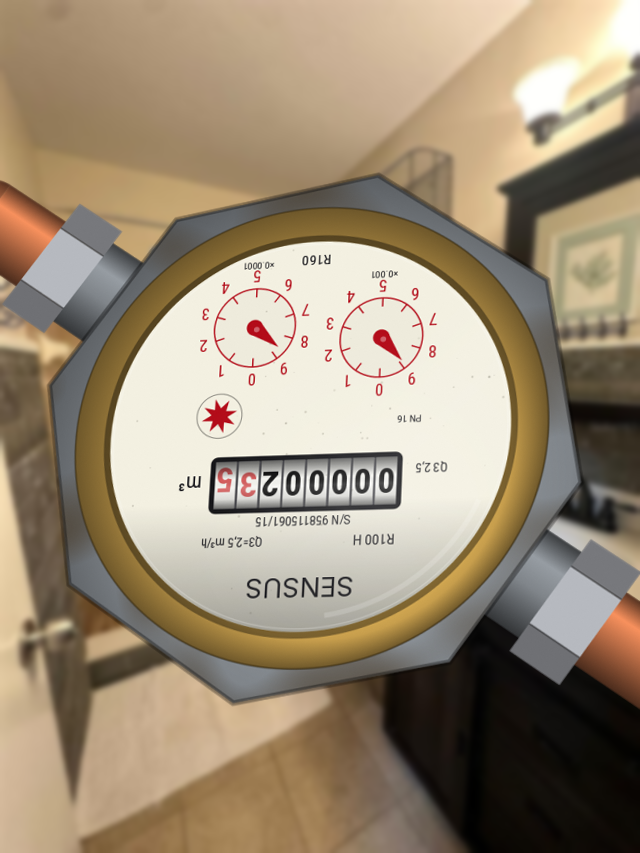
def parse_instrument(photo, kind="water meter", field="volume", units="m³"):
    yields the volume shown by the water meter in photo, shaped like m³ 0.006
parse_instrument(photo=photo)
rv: m³ 2.3488
